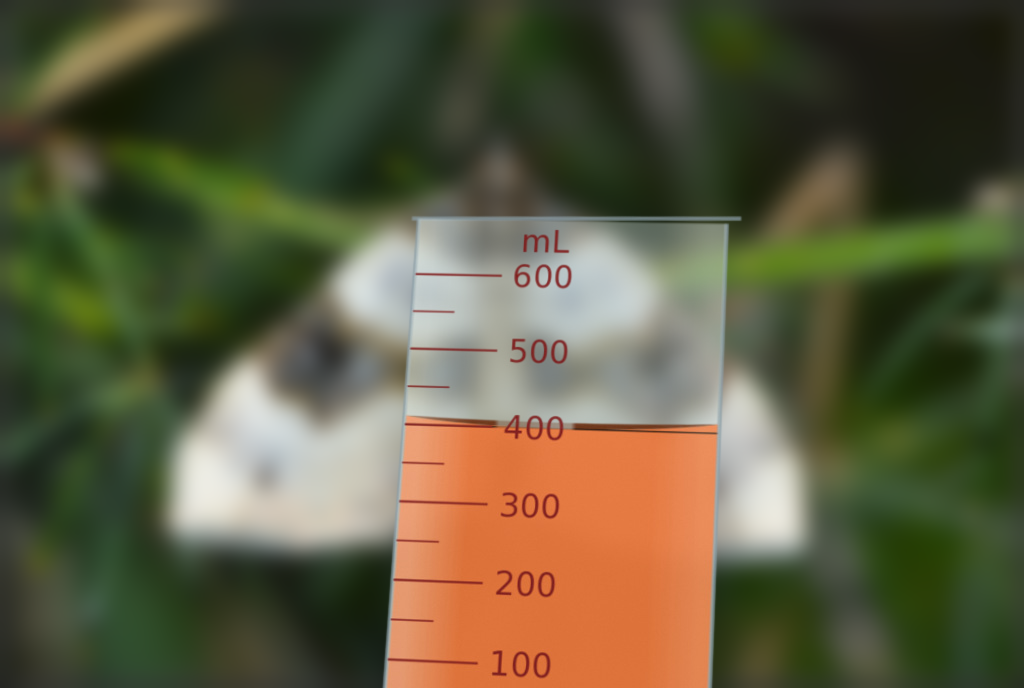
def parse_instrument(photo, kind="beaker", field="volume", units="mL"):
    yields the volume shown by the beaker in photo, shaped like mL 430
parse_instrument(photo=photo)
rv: mL 400
